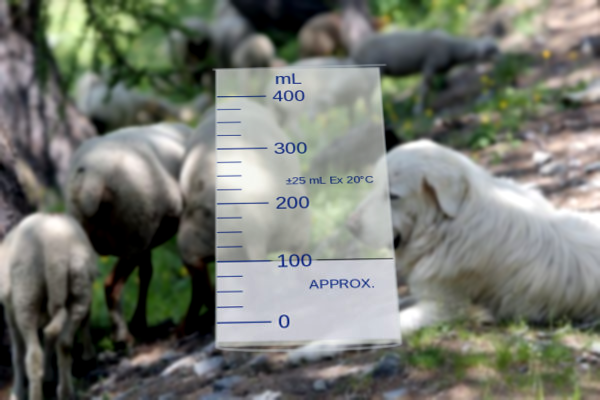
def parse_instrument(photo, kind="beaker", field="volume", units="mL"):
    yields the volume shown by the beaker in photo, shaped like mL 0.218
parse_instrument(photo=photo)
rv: mL 100
